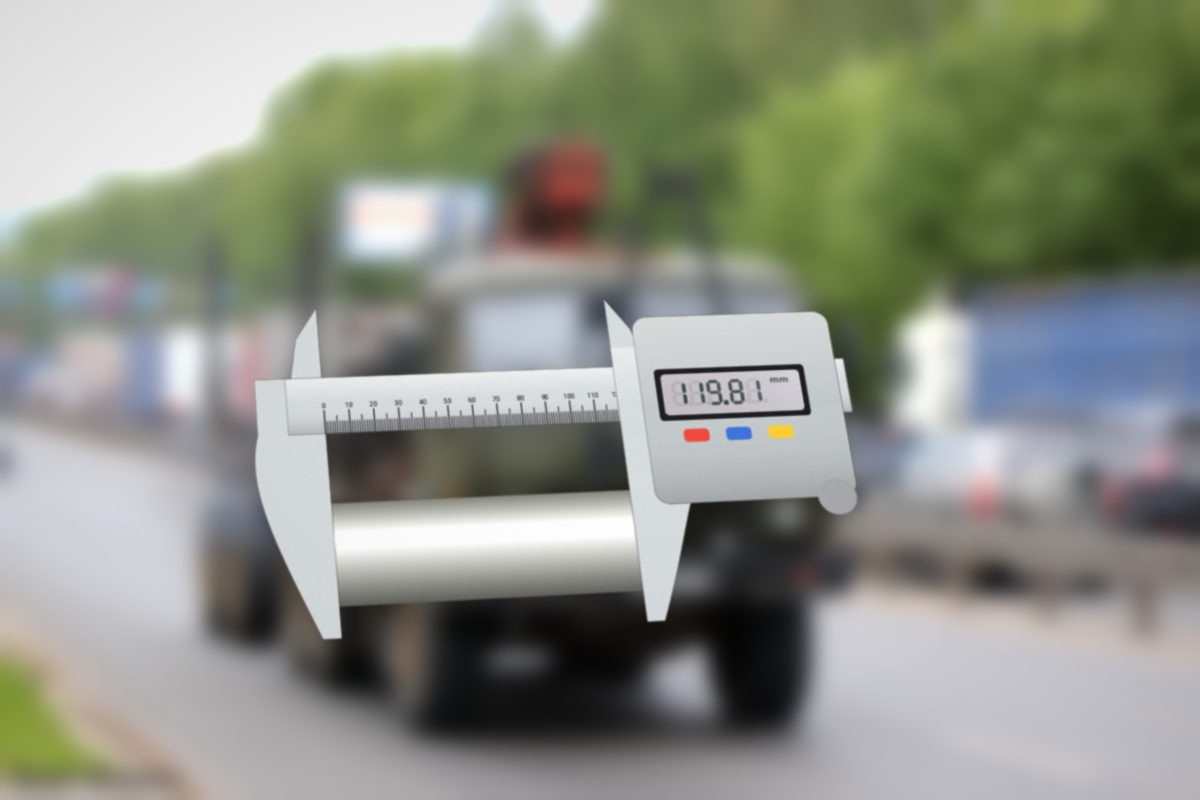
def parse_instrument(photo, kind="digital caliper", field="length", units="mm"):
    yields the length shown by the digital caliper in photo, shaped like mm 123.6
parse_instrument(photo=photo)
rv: mm 119.81
